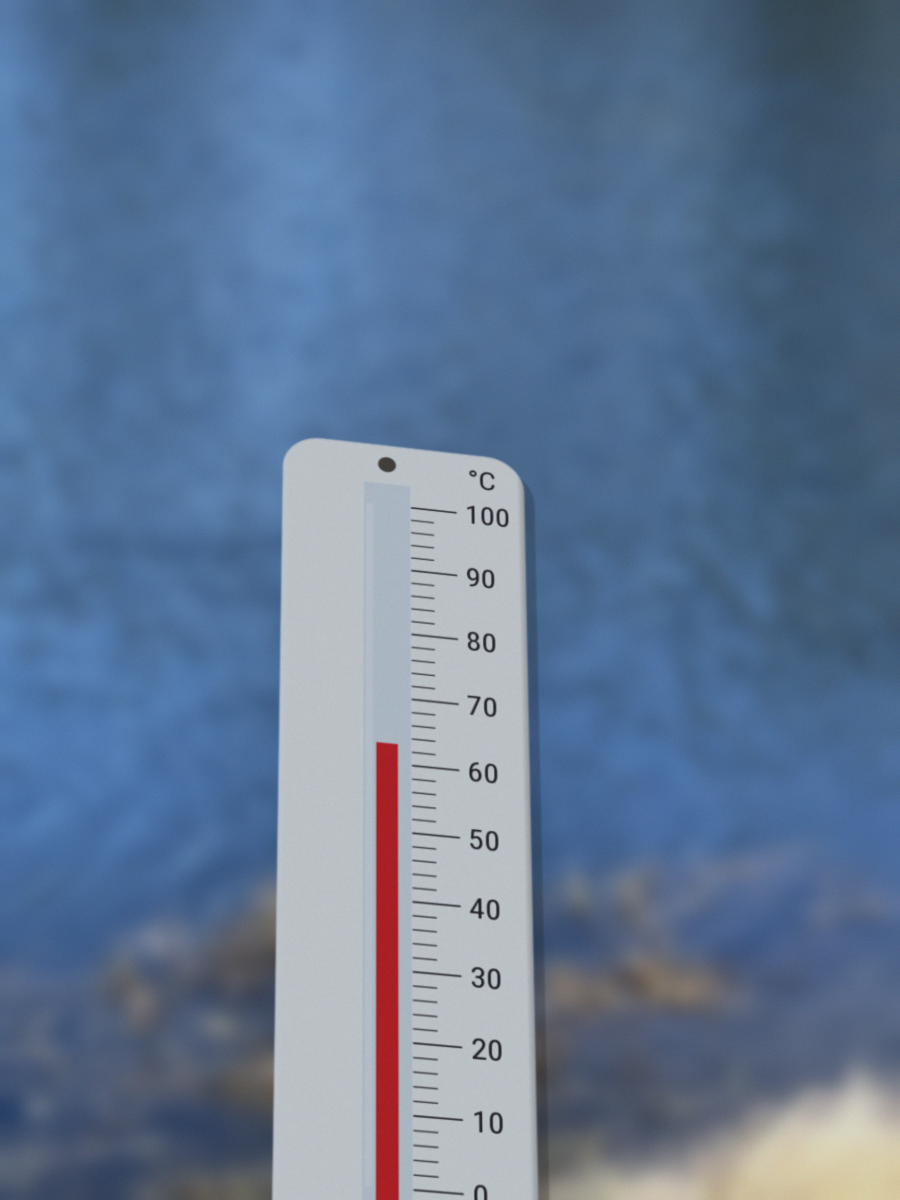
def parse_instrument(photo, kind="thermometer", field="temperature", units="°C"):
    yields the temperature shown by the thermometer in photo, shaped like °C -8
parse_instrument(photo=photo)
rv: °C 63
